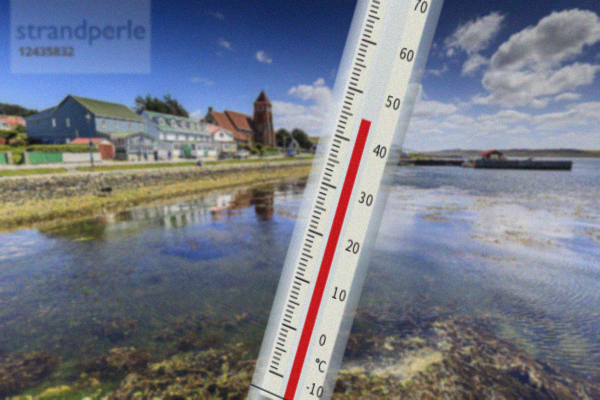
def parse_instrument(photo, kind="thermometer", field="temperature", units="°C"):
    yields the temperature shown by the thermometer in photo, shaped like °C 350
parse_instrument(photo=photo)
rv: °C 45
